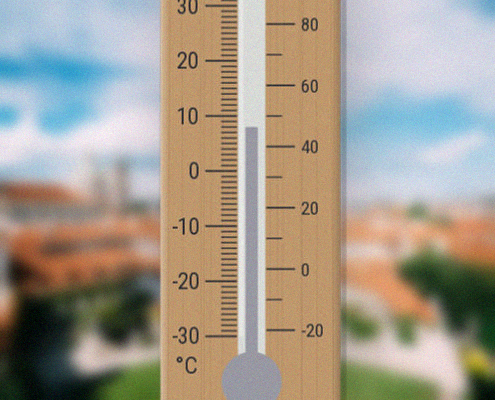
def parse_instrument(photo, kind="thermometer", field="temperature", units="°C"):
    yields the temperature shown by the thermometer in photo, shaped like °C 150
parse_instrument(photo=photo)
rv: °C 8
